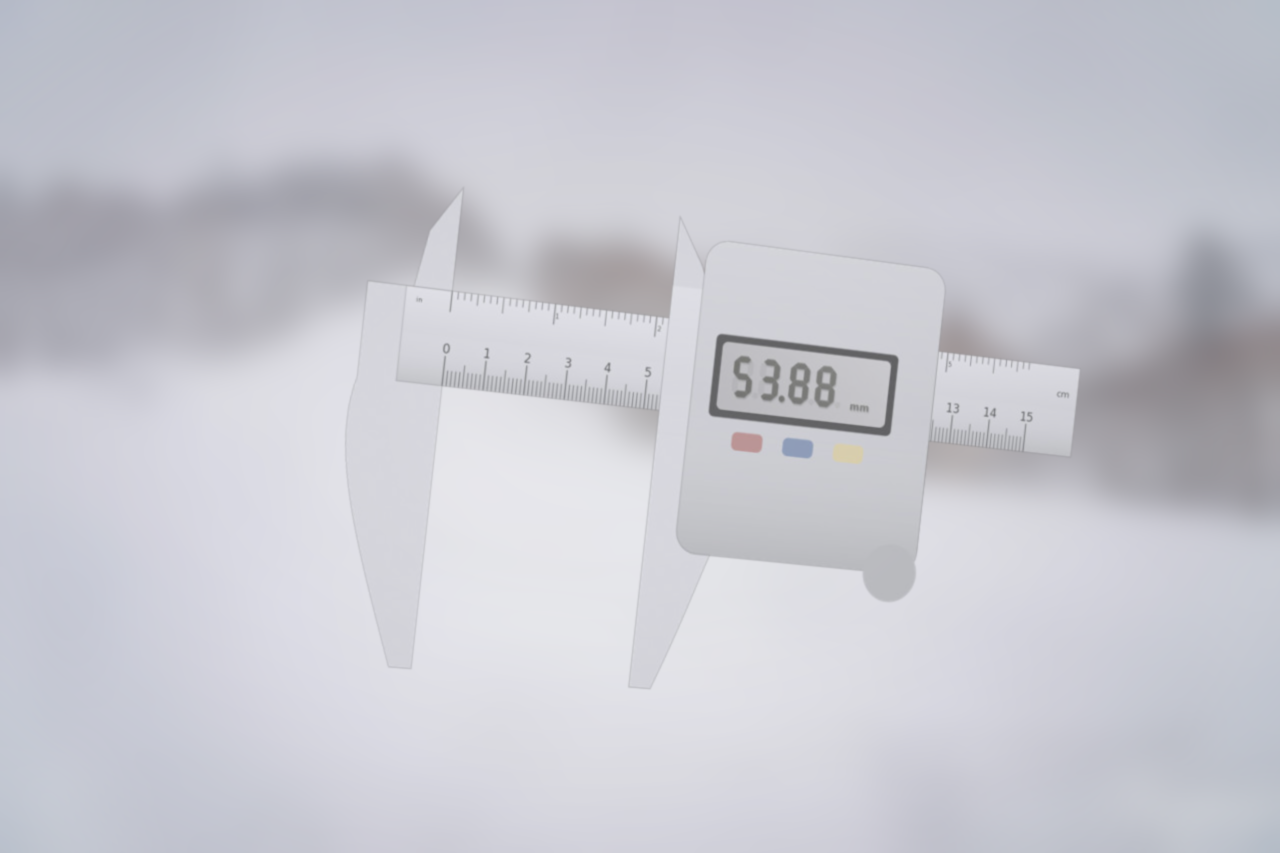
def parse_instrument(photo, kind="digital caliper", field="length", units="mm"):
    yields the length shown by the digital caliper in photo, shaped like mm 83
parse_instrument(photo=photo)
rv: mm 53.88
